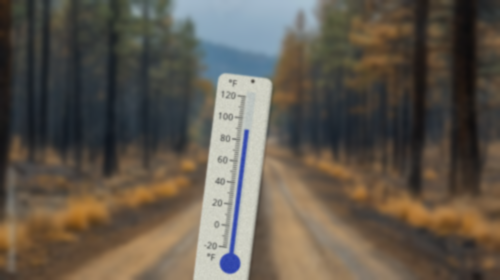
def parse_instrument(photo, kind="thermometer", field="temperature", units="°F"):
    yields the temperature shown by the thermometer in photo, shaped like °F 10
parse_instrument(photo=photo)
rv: °F 90
